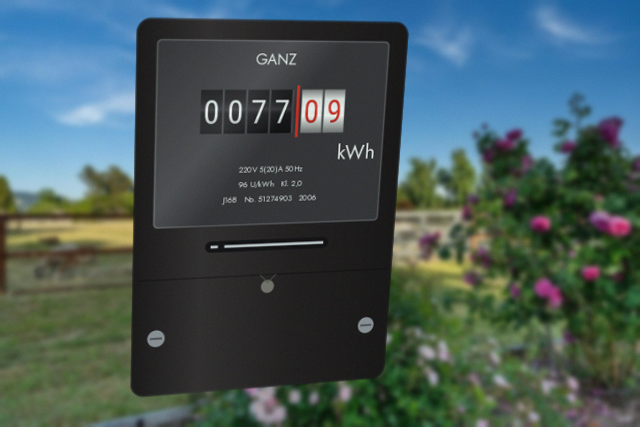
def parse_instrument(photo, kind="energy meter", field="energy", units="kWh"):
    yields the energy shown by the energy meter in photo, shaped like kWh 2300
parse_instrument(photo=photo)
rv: kWh 77.09
